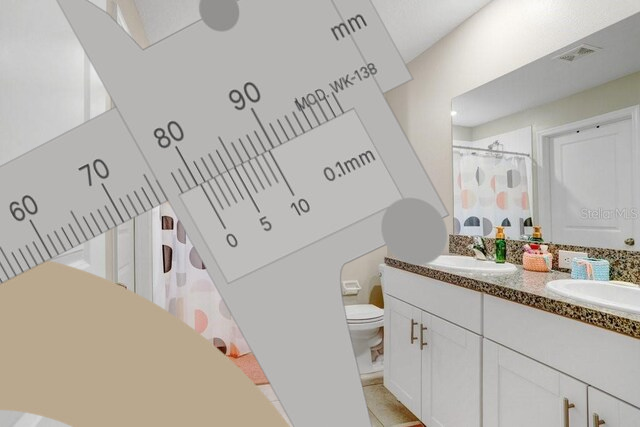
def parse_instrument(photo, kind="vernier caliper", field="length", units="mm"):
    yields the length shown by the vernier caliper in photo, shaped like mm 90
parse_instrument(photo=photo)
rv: mm 80.4
